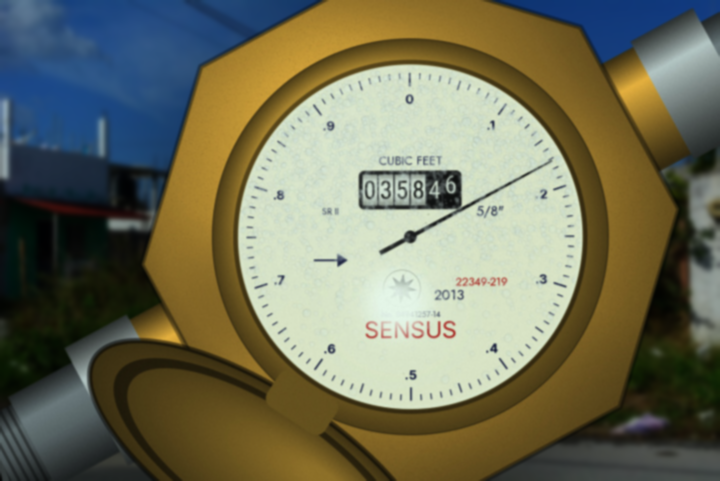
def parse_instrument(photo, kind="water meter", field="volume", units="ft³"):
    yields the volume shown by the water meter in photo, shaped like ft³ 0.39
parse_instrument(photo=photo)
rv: ft³ 35846.17
